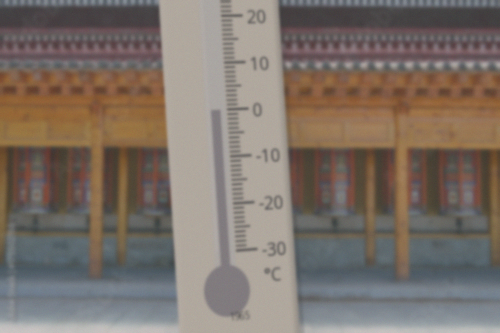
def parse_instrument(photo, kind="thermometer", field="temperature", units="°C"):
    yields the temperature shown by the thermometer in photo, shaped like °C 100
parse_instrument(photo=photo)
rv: °C 0
